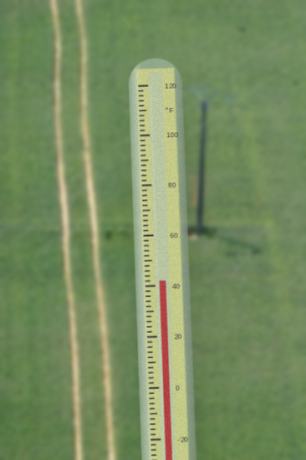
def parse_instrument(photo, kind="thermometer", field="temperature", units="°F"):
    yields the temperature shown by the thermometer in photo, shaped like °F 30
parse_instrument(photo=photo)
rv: °F 42
